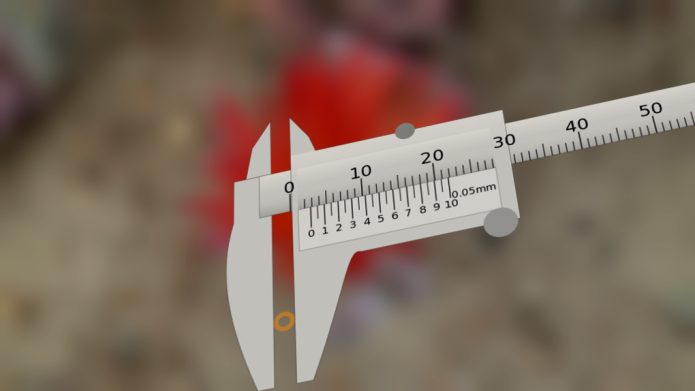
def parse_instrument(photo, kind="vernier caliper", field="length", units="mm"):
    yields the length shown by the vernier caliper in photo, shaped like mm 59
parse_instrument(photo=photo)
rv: mm 2.8
